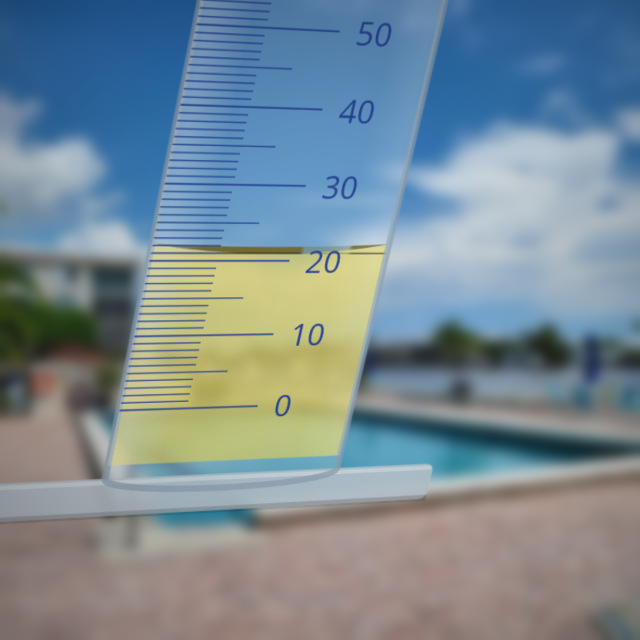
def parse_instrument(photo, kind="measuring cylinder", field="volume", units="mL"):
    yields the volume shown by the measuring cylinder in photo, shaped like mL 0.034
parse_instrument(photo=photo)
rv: mL 21
